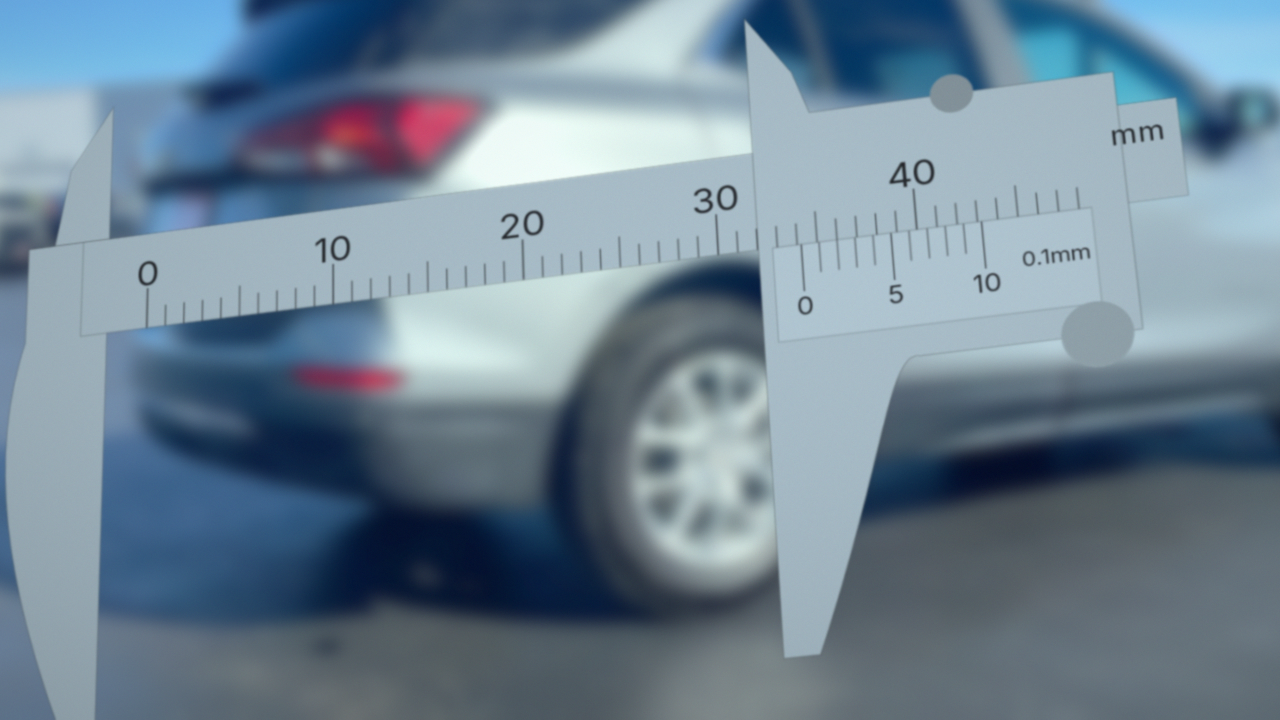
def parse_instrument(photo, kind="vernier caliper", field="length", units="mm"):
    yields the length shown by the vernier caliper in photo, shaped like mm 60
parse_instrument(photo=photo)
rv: mm 34.2
